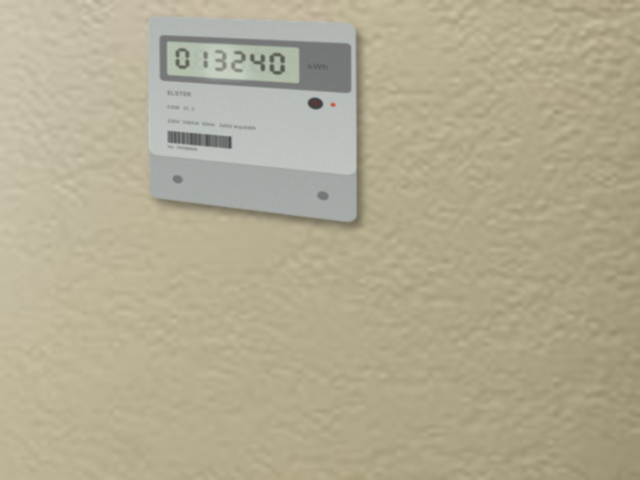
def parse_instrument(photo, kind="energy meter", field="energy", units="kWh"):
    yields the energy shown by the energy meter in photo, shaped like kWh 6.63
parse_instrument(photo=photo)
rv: kWh 13240
